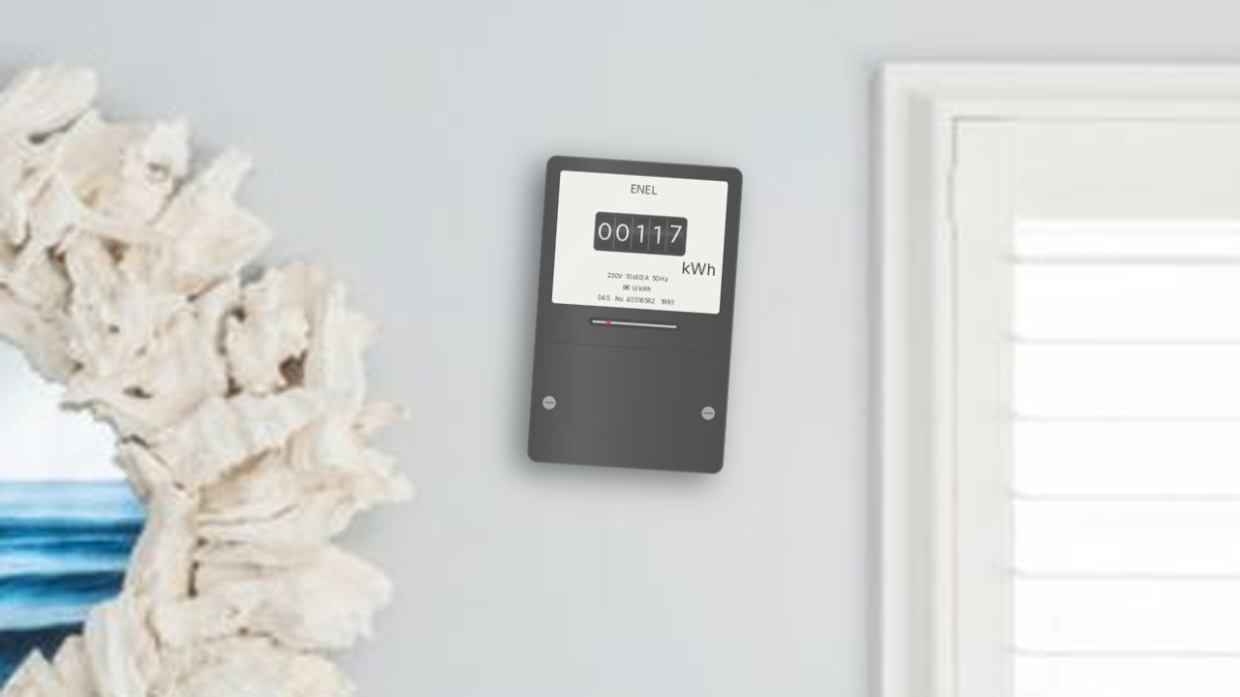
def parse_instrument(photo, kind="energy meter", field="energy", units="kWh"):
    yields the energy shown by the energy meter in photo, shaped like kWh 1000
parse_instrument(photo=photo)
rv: kWh 117
